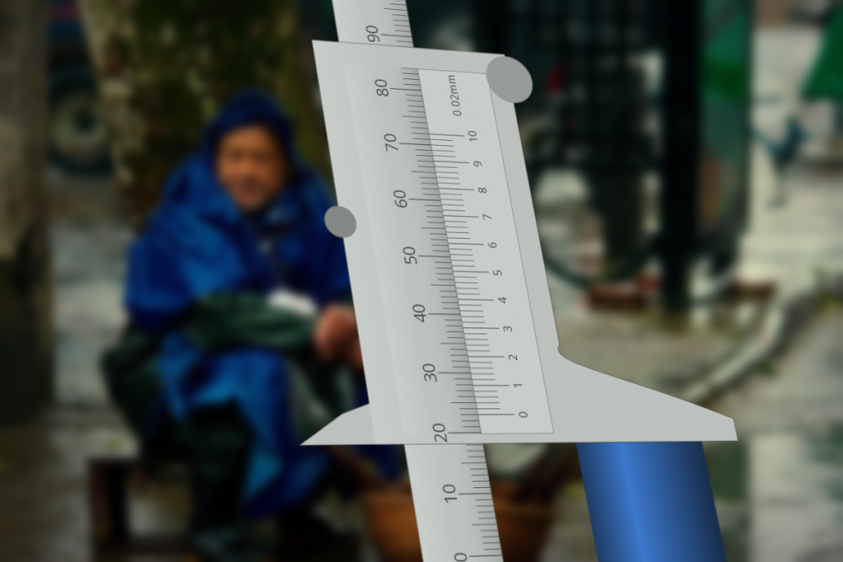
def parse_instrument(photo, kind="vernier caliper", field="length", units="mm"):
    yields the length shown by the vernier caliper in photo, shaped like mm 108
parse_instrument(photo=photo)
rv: mm 23.0
